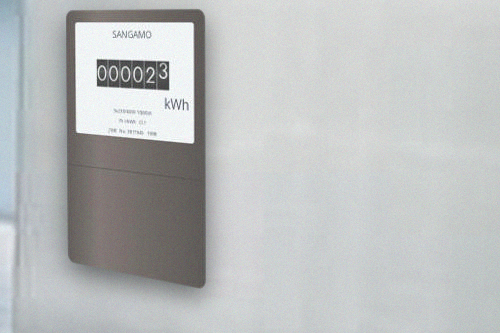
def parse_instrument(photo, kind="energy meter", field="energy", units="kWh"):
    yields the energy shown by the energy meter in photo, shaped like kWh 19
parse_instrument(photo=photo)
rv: kWh 23
